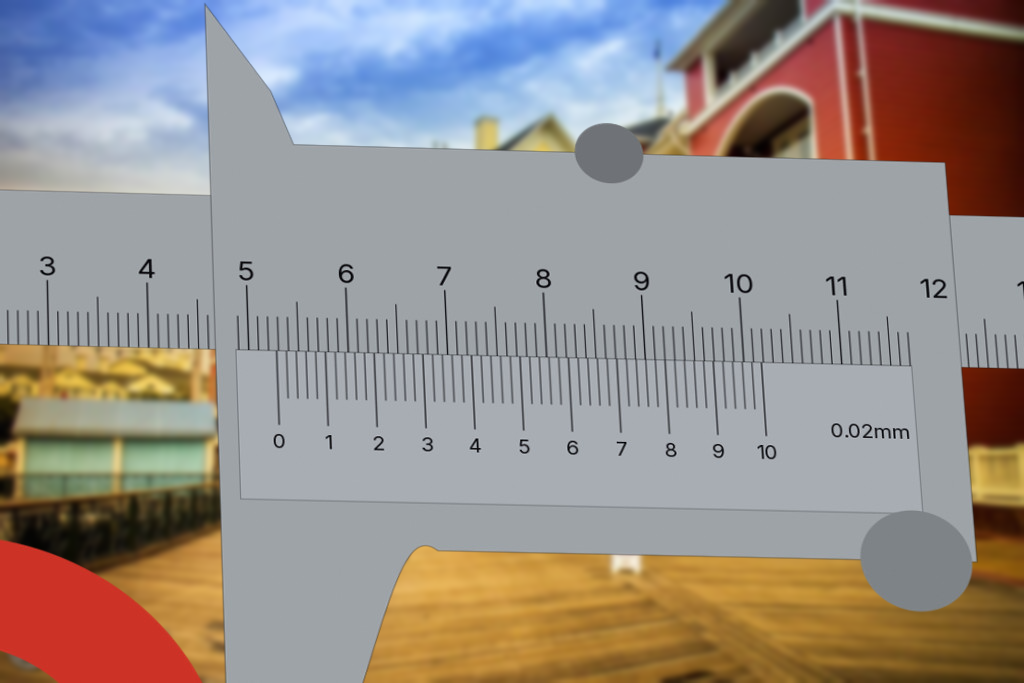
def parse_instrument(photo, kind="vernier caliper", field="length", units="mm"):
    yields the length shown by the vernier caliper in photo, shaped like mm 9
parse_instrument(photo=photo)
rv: mm 52.8
